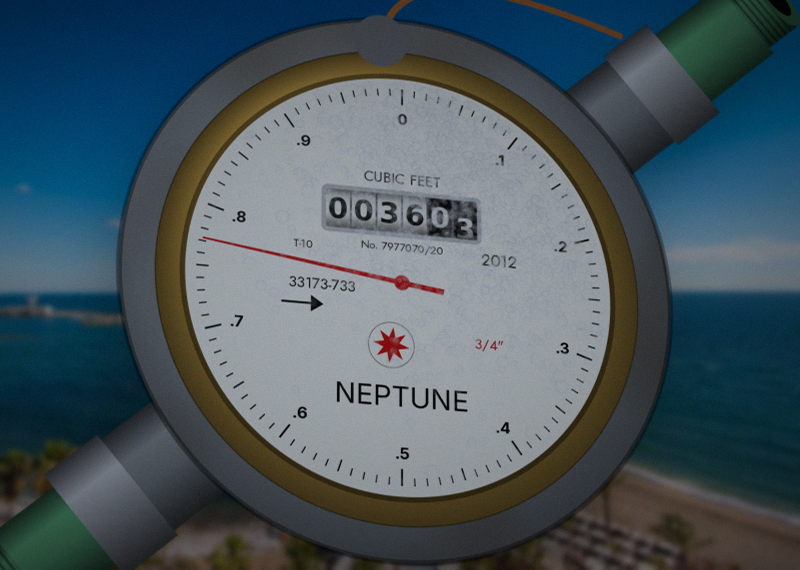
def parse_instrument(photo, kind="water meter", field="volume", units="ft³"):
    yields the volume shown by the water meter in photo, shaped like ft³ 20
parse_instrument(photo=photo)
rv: ft³ 3602.77
